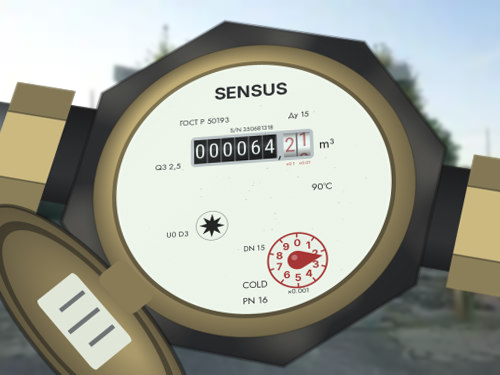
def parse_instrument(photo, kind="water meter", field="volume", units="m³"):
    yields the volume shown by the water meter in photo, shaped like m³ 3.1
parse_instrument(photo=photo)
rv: m³ 64.212
